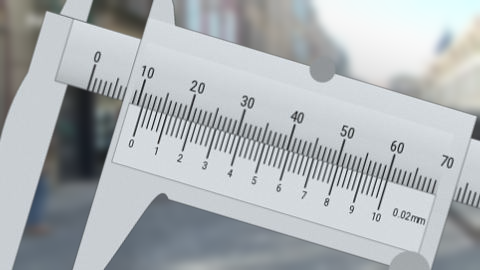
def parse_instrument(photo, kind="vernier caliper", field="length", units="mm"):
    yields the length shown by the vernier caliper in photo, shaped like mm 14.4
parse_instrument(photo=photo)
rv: mm 11.0
